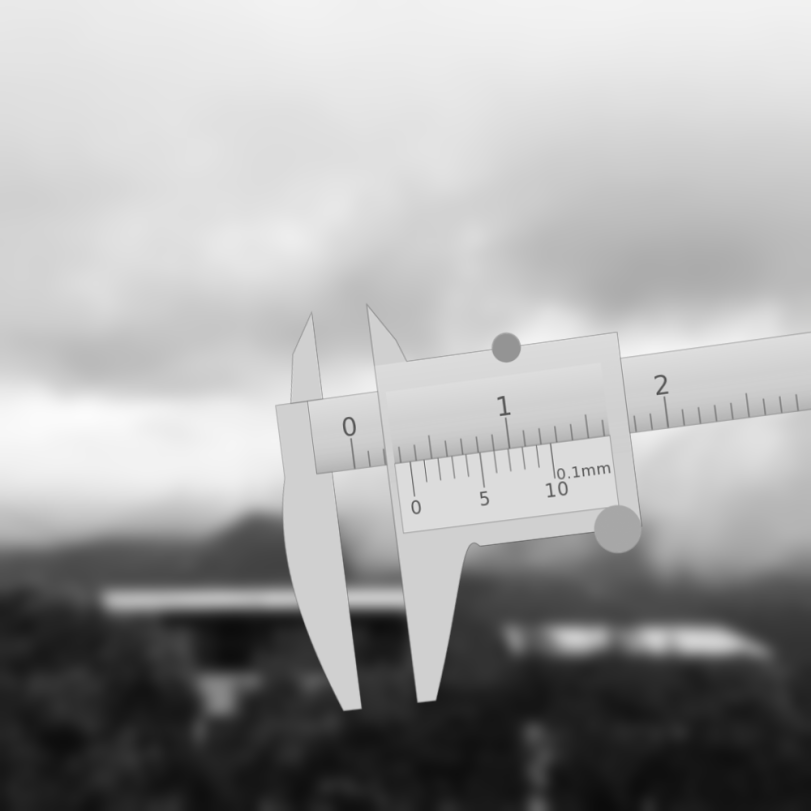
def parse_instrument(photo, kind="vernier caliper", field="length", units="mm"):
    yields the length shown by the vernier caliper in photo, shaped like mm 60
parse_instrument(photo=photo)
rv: mm 3.6
